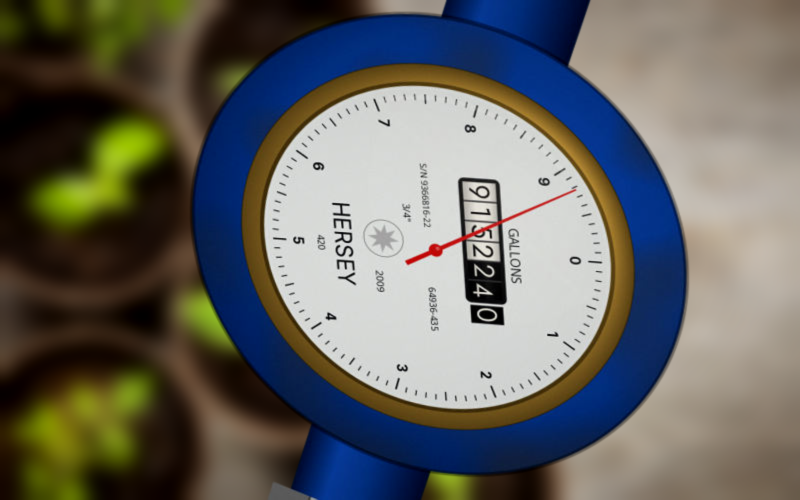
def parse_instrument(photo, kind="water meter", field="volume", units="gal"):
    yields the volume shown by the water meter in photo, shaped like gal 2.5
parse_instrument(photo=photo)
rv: gal 9152239.2
